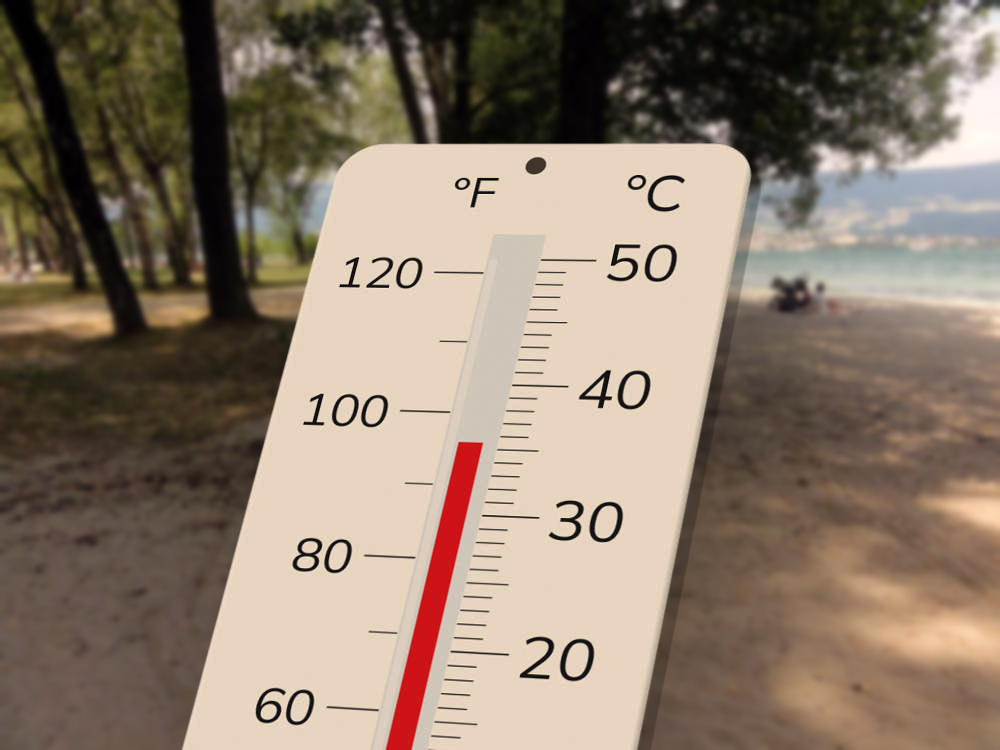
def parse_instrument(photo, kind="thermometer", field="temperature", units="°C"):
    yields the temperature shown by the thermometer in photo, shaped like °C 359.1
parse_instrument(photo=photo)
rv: °C 35.5
